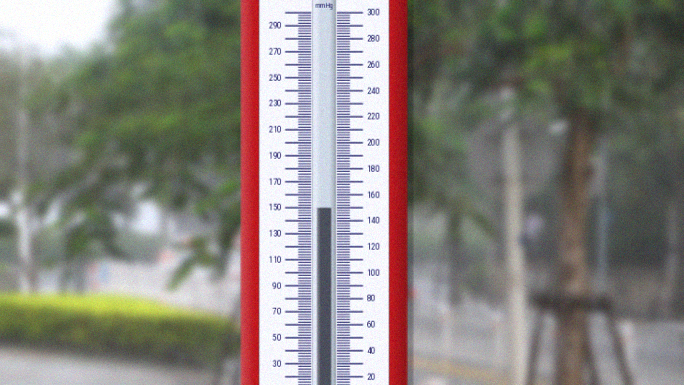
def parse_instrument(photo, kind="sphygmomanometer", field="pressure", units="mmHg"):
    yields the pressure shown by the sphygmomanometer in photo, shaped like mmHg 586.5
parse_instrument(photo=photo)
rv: mmHg 150
